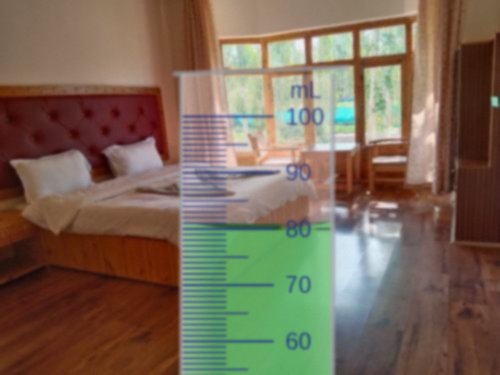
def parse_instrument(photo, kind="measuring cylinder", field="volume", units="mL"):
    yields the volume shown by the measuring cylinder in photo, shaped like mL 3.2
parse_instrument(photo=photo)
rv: mL 80
